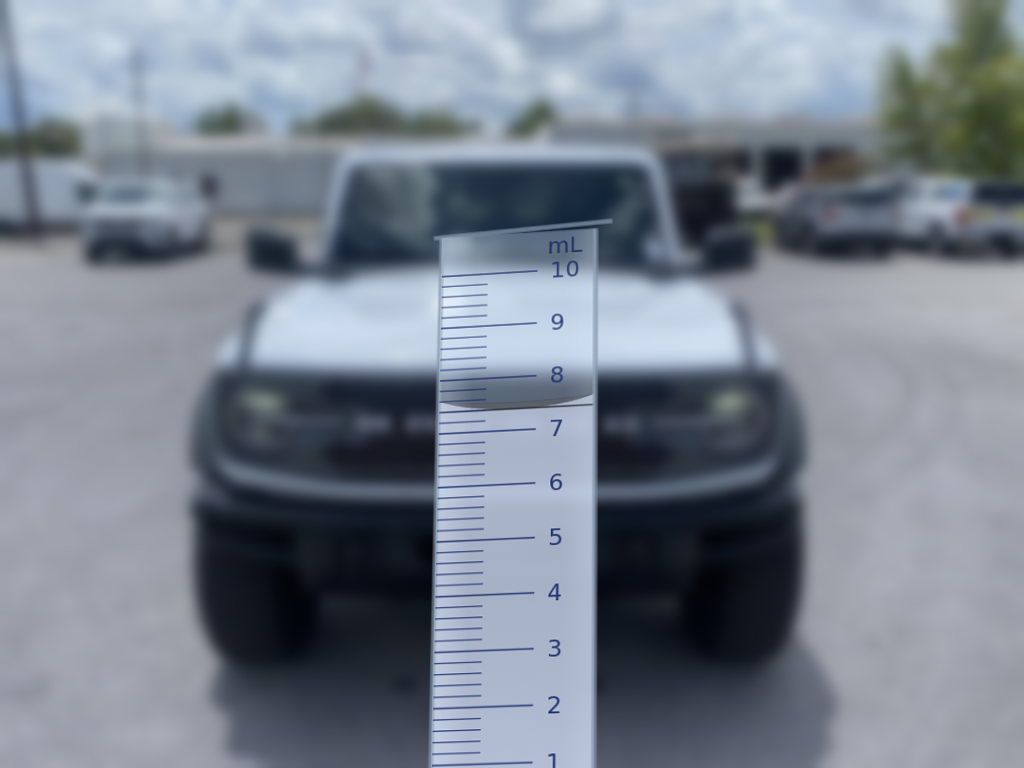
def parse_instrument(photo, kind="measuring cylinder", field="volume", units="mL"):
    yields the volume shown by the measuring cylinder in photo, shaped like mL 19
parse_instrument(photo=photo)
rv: mL 7.4
